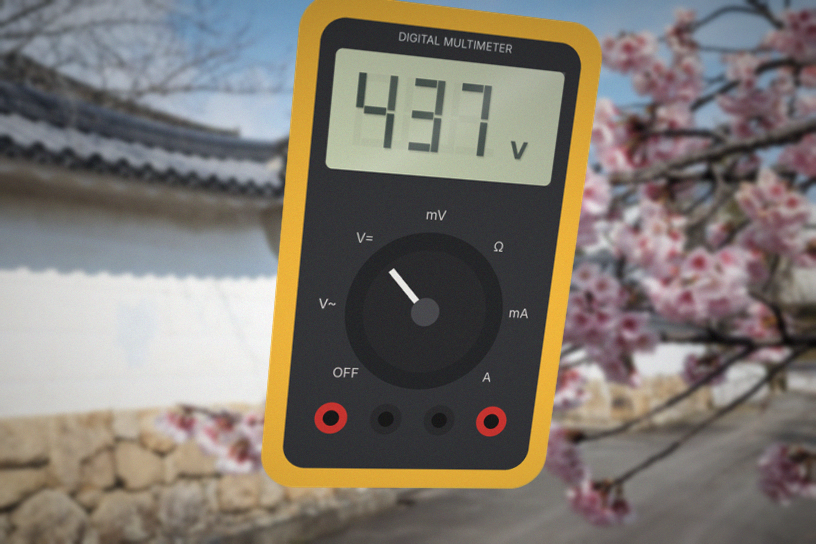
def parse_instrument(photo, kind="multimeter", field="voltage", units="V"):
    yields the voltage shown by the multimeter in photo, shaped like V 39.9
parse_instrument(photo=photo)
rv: V 437
